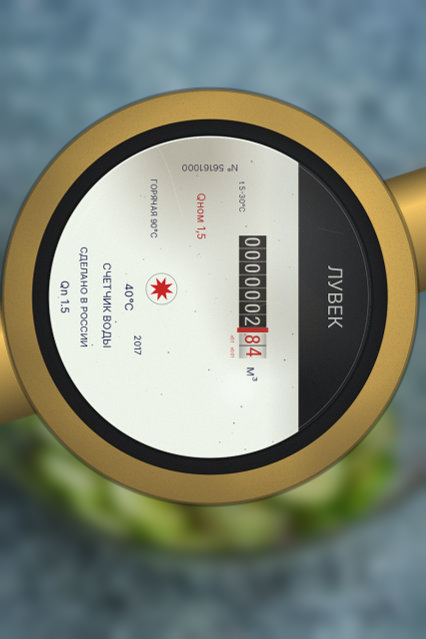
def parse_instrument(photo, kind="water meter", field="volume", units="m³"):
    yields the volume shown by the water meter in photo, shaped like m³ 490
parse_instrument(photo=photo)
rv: m³ 2.84
